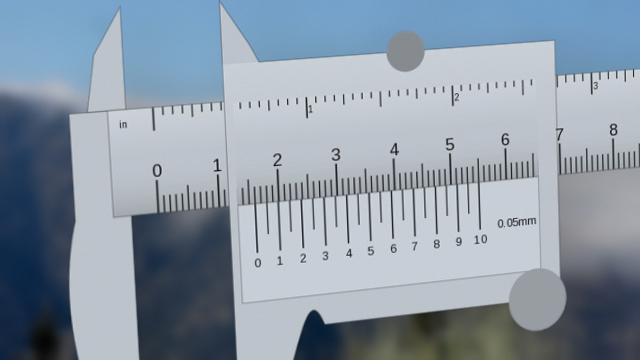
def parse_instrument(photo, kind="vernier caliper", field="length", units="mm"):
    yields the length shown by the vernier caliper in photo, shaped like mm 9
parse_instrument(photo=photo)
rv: mm 16.0
